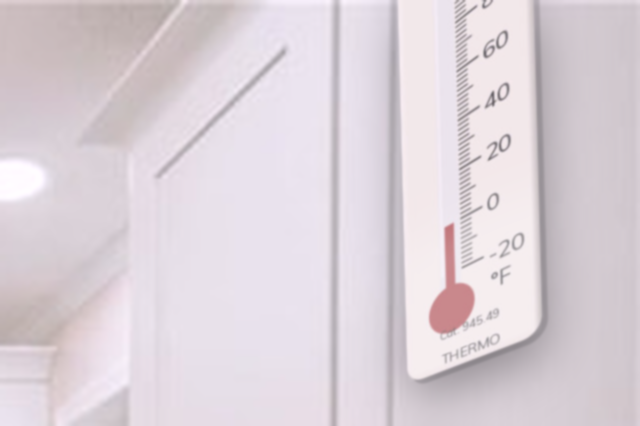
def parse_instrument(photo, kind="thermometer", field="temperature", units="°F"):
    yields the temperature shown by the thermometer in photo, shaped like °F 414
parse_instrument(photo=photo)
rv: °F 0
